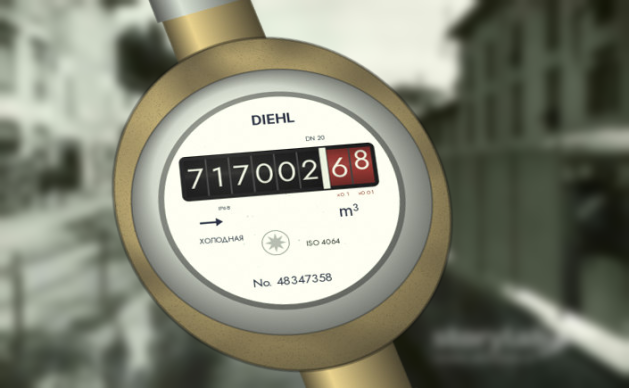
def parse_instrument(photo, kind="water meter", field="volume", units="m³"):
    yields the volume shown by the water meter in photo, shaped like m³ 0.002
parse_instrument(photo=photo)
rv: m³ 717002.68
